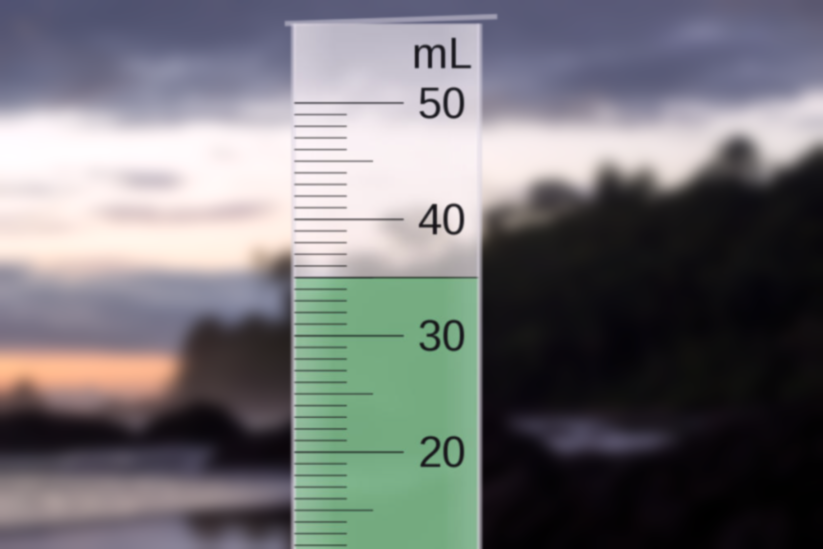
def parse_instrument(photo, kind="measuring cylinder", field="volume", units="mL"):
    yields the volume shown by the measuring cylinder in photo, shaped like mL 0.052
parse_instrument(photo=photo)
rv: mL 35
